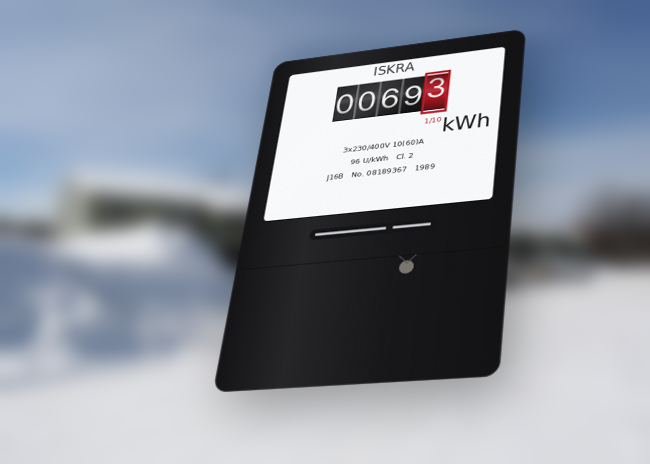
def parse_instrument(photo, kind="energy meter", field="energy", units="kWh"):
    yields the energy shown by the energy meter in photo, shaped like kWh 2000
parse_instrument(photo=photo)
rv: kWh 69.3
